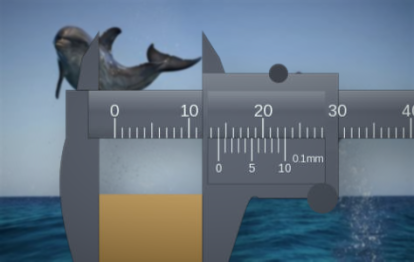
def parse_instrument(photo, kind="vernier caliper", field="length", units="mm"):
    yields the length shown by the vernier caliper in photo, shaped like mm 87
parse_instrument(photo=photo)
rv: mm 14.0
